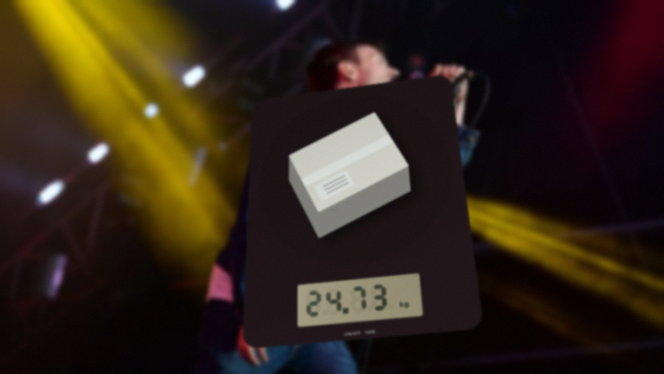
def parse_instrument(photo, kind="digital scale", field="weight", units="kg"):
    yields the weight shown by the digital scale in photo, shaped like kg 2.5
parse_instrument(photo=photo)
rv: kg 24.73
